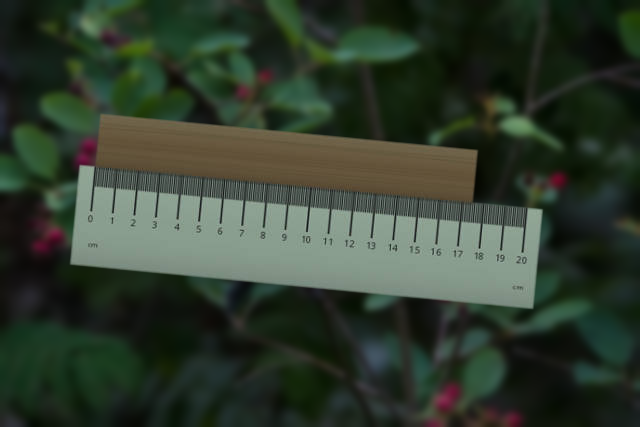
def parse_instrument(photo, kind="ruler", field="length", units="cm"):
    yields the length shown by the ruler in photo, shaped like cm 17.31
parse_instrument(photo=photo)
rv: cm 17.5
